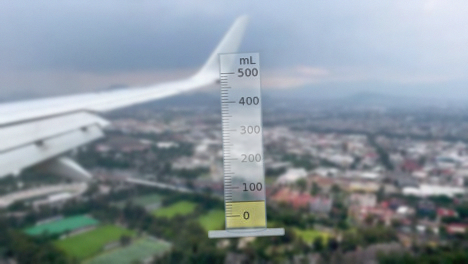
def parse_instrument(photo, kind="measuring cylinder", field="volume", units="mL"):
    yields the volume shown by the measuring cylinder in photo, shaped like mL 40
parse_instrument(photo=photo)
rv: mL 50
